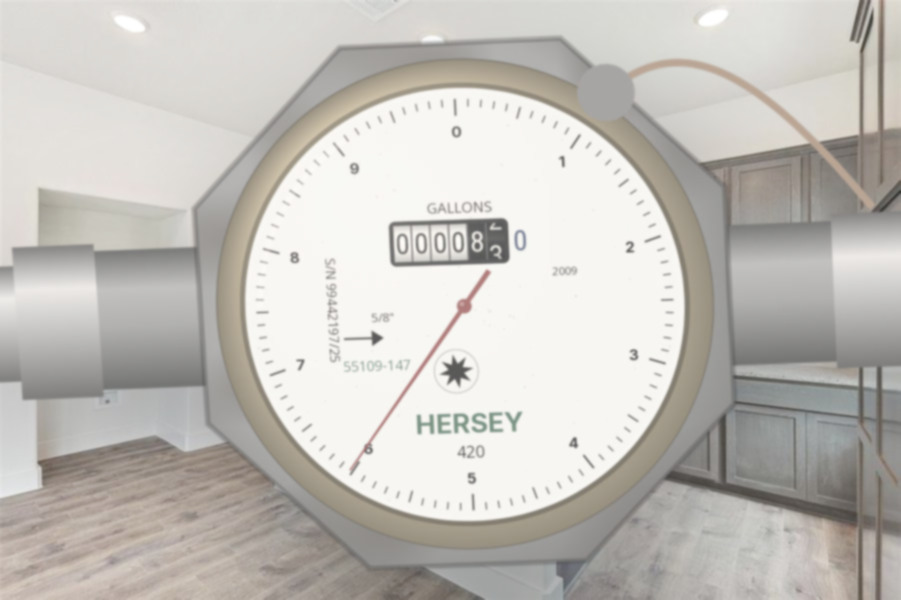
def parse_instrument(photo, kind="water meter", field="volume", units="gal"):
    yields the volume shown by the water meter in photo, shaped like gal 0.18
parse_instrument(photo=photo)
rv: gal 826.0
